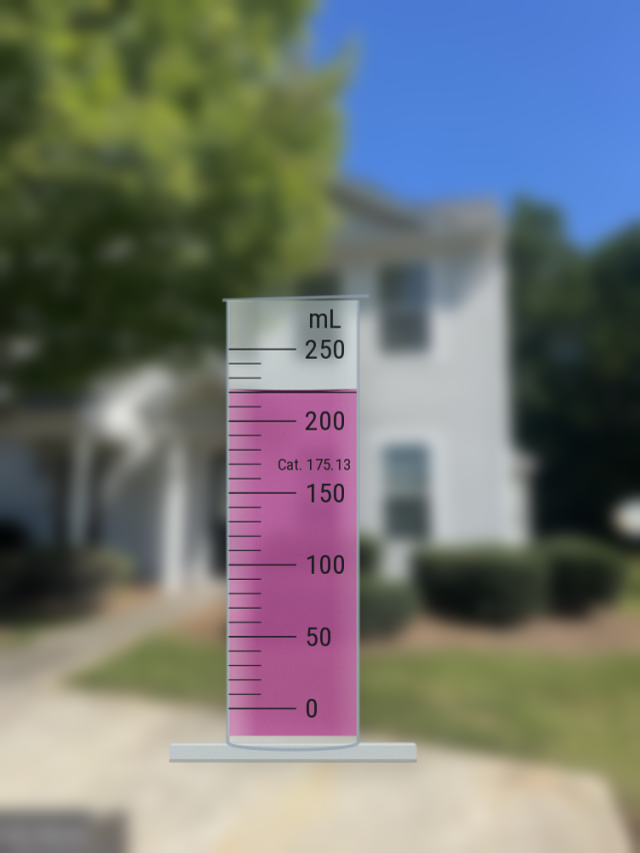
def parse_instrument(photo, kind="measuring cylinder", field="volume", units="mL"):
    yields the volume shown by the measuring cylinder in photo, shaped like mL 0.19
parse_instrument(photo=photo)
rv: mL 220
